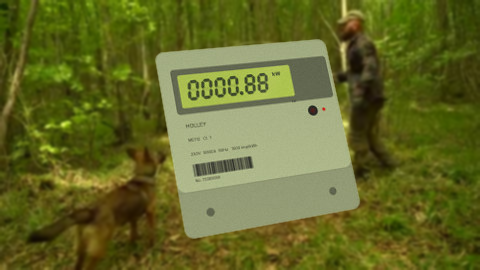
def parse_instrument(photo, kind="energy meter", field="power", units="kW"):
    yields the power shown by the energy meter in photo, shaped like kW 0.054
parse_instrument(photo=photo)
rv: kW 0.88
